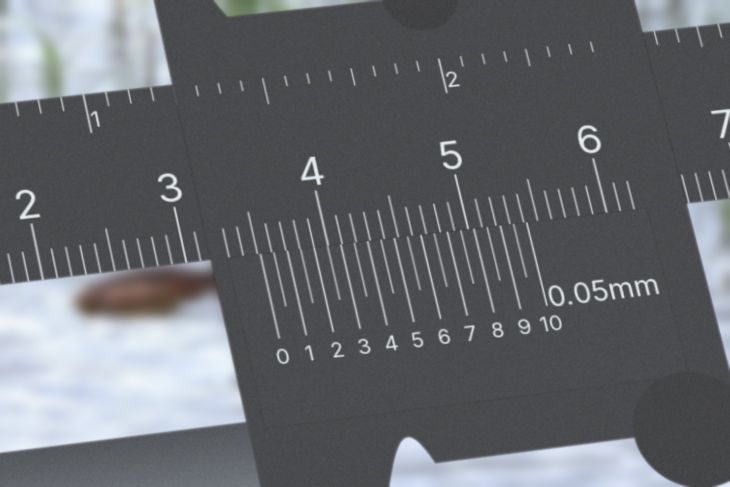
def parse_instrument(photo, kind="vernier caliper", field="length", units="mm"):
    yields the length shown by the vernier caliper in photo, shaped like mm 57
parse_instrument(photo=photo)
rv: mm 35.2
